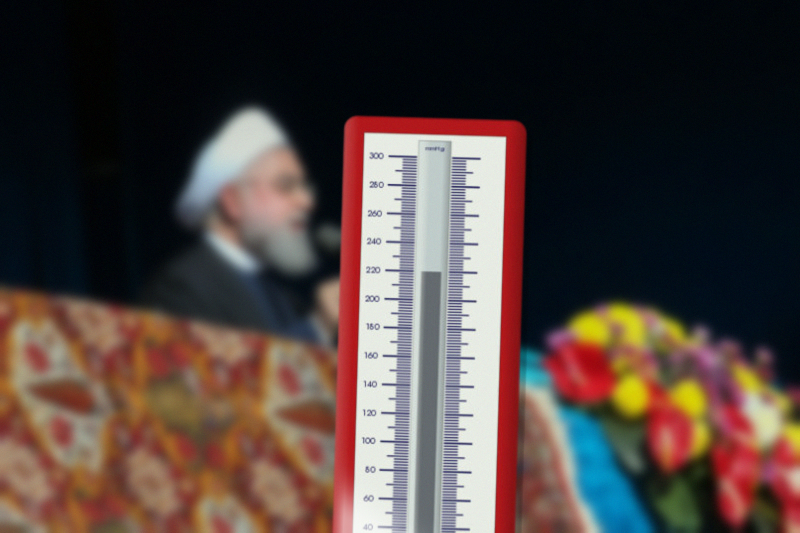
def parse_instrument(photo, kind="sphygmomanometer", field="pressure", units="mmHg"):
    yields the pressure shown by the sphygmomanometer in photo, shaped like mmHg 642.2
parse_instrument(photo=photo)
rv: mmHg 220
